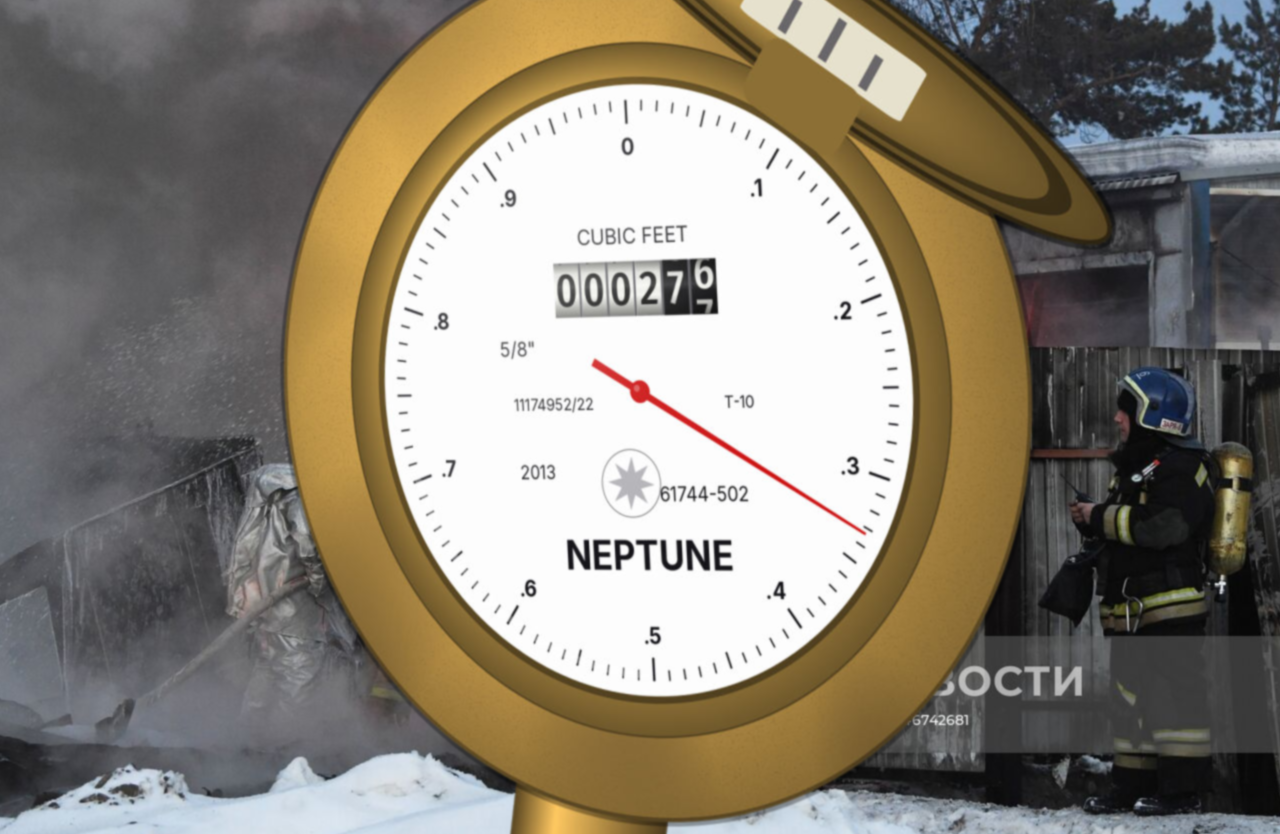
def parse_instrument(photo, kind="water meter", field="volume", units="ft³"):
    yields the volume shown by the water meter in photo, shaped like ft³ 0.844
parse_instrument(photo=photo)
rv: ft³ 276.33
